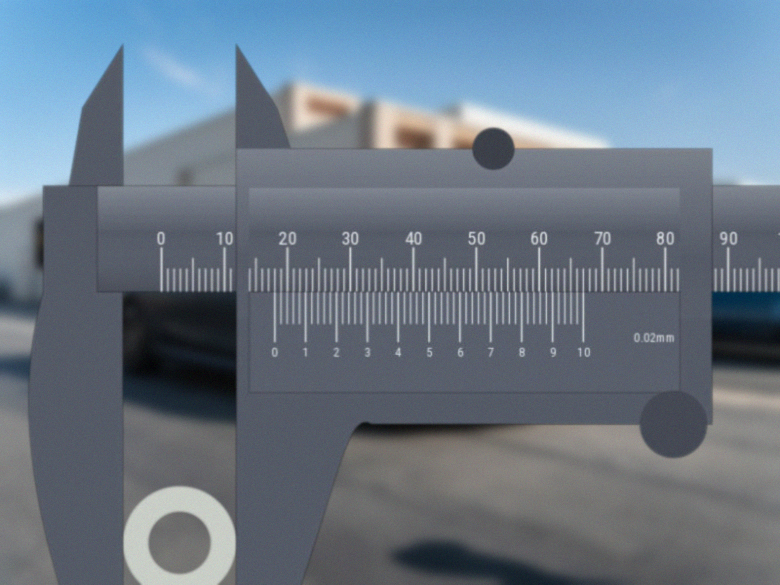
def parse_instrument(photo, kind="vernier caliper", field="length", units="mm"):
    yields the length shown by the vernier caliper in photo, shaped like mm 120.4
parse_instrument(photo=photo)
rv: mm 18.0
